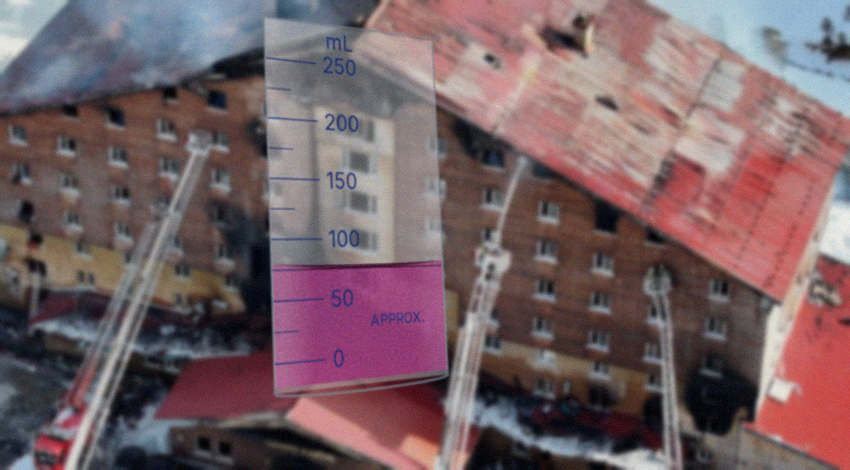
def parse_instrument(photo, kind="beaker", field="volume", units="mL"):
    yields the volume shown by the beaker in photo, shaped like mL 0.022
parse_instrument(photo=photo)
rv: mL 75
